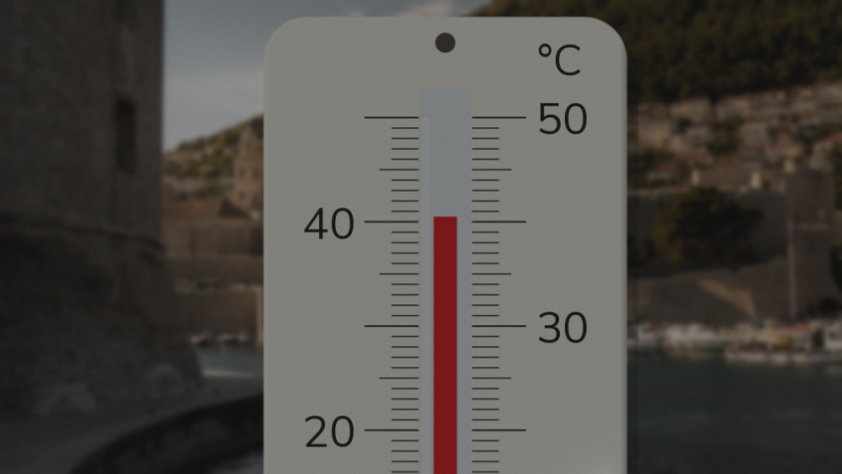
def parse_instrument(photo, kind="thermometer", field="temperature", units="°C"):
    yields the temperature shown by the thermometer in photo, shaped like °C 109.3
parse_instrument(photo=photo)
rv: °C 40.5
